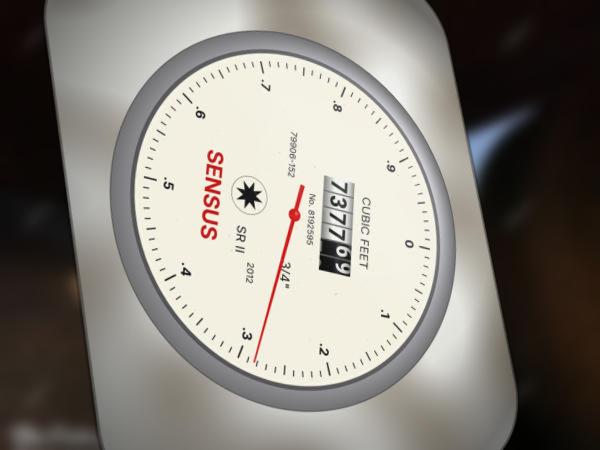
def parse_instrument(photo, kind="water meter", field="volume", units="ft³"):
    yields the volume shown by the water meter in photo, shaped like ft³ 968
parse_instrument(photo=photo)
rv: ft³ 737769.28
